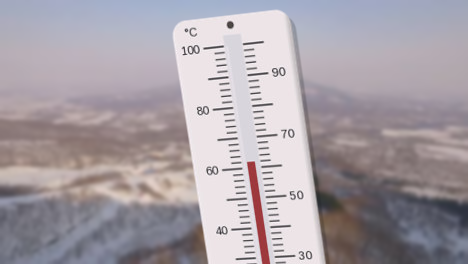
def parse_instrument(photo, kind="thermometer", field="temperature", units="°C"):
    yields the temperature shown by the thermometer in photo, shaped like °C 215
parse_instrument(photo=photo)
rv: °C 62
